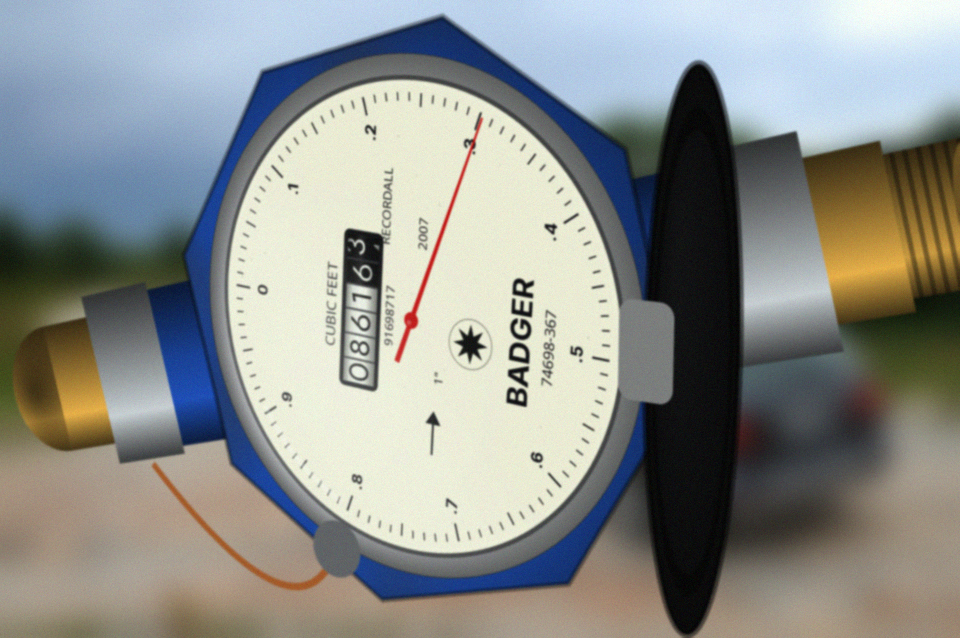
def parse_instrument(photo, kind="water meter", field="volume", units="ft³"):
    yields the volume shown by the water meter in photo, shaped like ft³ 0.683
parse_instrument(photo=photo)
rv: ft³ 86163.30
